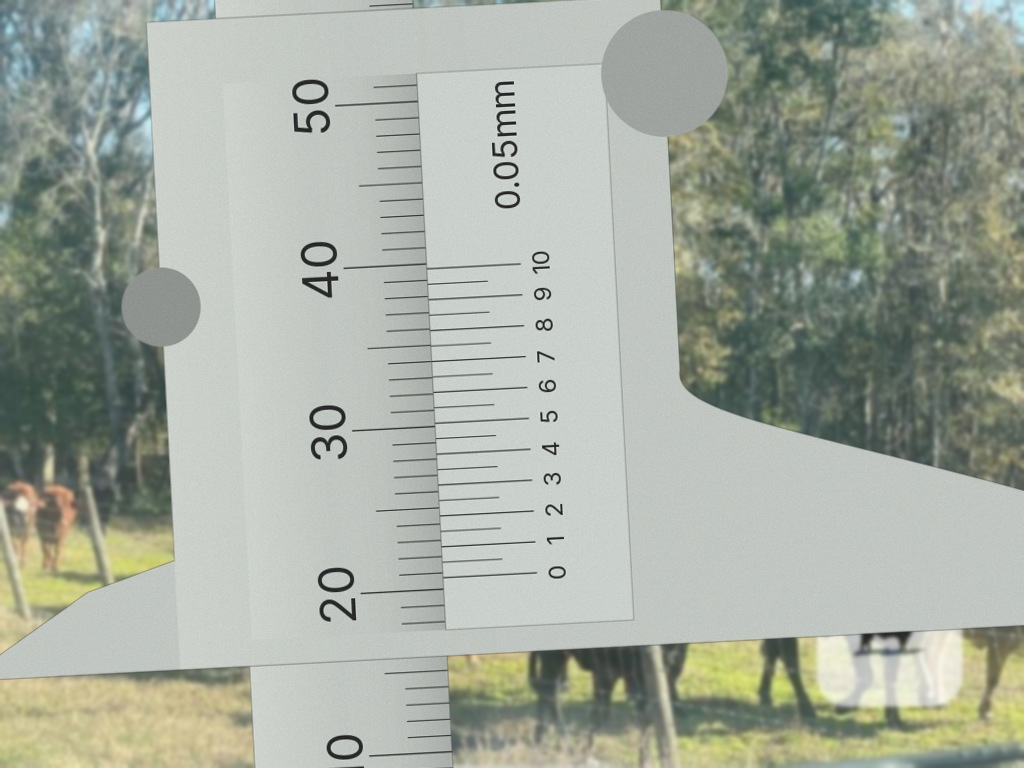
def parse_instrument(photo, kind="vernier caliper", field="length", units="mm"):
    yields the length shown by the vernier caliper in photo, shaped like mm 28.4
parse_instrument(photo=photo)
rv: mm 20.7
